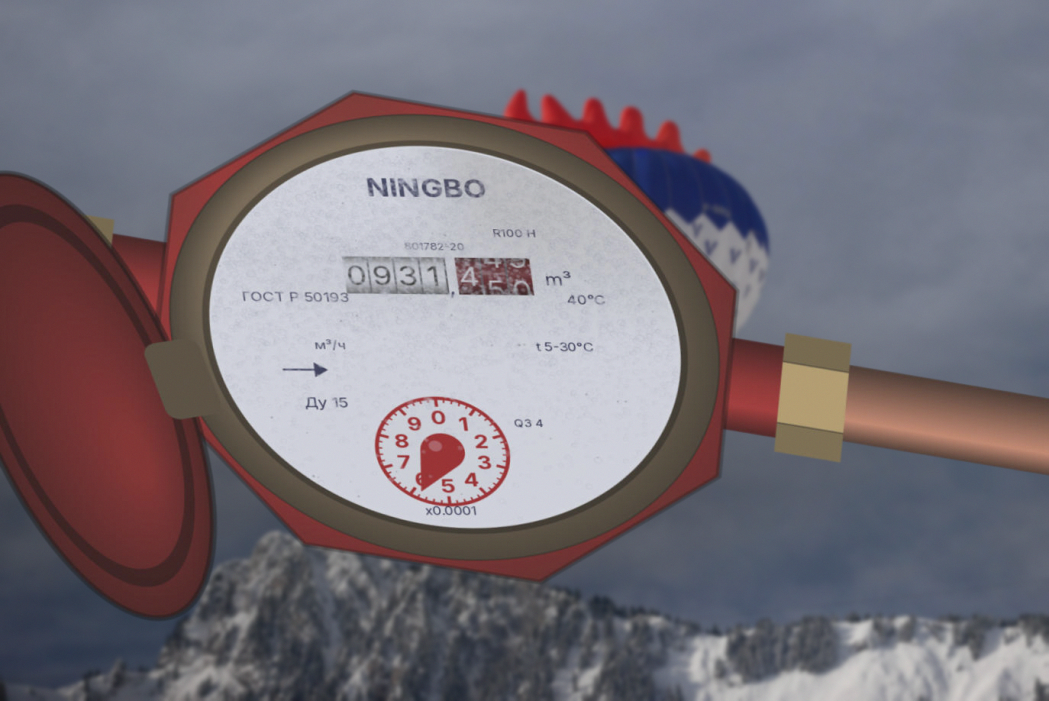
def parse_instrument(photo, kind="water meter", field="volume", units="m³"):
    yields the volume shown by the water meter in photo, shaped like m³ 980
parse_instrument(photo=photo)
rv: m³ 931.4495
